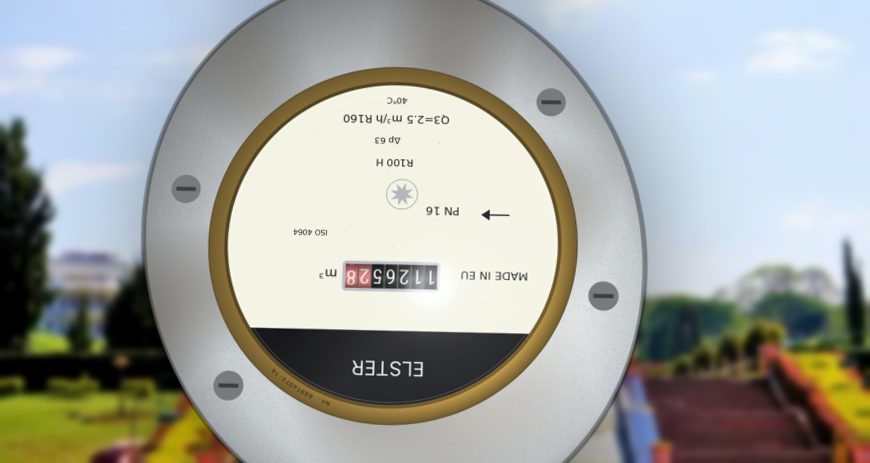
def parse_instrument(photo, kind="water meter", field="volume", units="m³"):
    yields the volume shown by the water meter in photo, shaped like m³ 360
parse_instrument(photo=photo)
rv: m³ 11265.28
